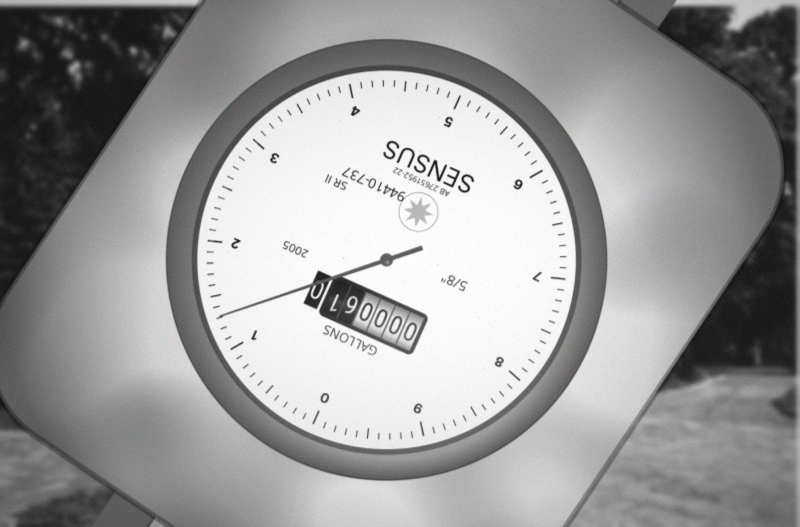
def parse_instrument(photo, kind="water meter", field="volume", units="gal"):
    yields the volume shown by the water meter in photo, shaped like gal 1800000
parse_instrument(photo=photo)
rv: gal 611.3
